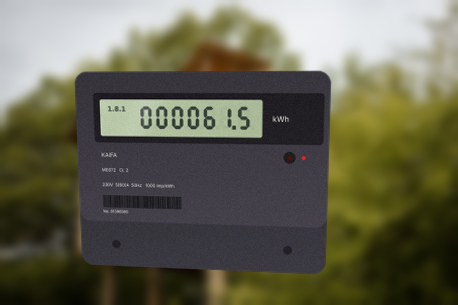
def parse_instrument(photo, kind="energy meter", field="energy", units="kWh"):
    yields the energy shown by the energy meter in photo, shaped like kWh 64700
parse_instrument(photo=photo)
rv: kWh 61.5
